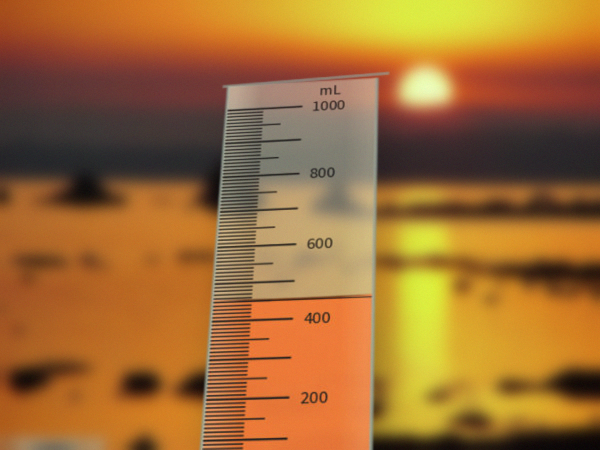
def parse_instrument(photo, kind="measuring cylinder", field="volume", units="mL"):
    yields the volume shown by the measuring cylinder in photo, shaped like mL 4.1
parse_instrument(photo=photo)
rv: mL 450
